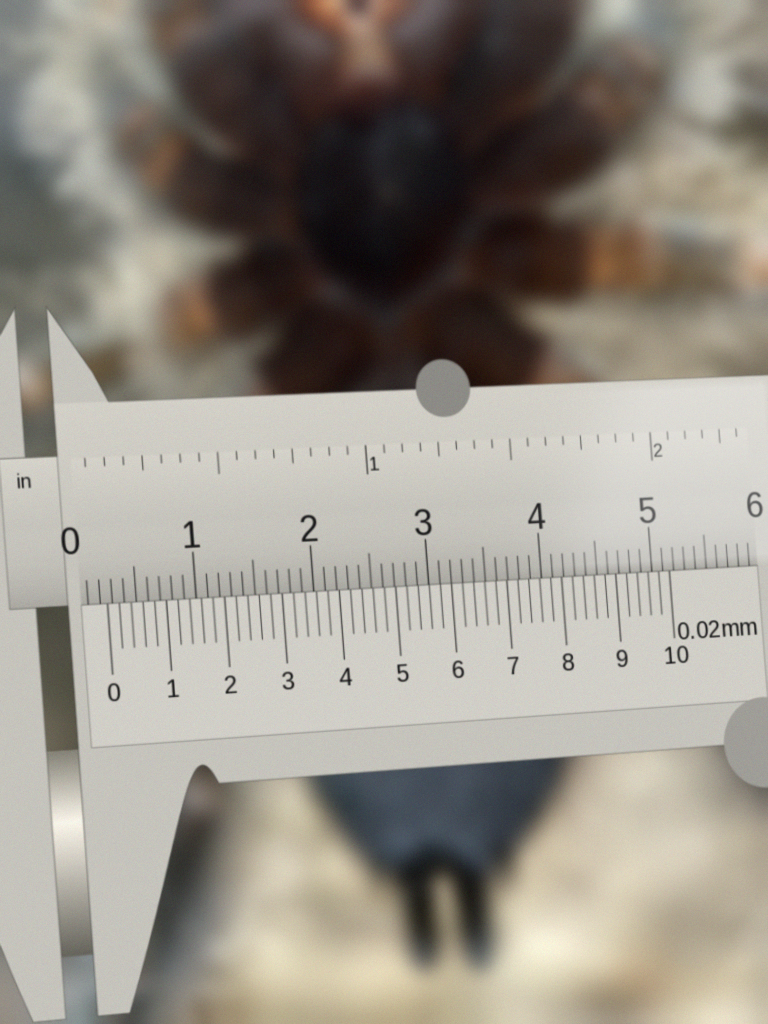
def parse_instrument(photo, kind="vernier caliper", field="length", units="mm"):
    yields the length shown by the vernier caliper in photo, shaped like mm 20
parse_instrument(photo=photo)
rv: mm 2.6
